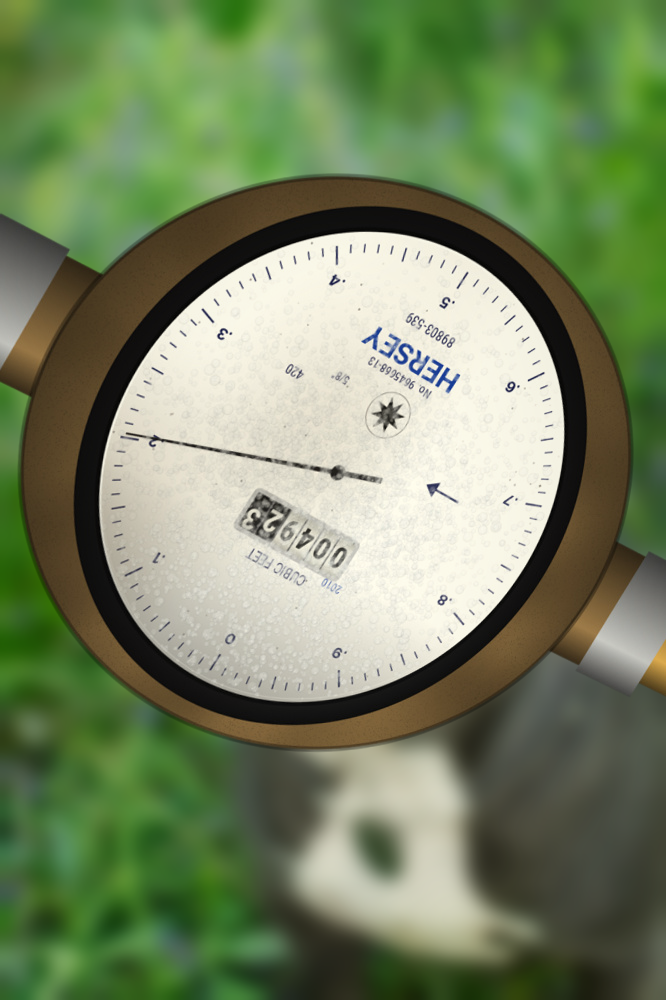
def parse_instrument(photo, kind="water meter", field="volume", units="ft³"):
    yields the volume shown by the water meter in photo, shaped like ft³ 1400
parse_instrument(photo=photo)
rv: ft³ 4923.20
